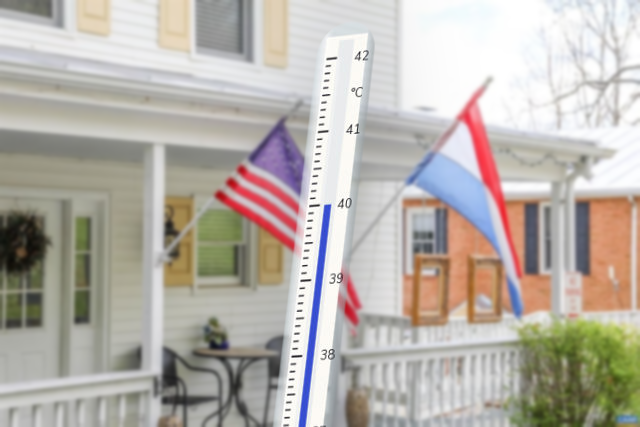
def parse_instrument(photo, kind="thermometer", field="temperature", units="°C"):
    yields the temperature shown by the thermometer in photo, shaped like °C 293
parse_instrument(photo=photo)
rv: °C 40
